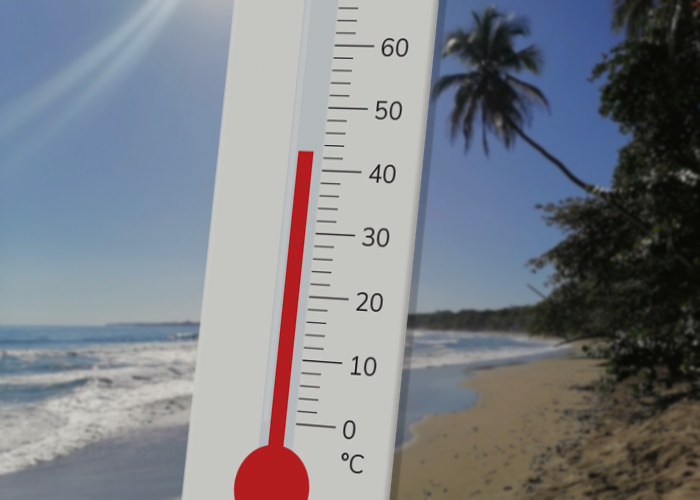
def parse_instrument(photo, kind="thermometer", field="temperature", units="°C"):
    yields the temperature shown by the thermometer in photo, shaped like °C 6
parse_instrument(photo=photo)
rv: °C 43
